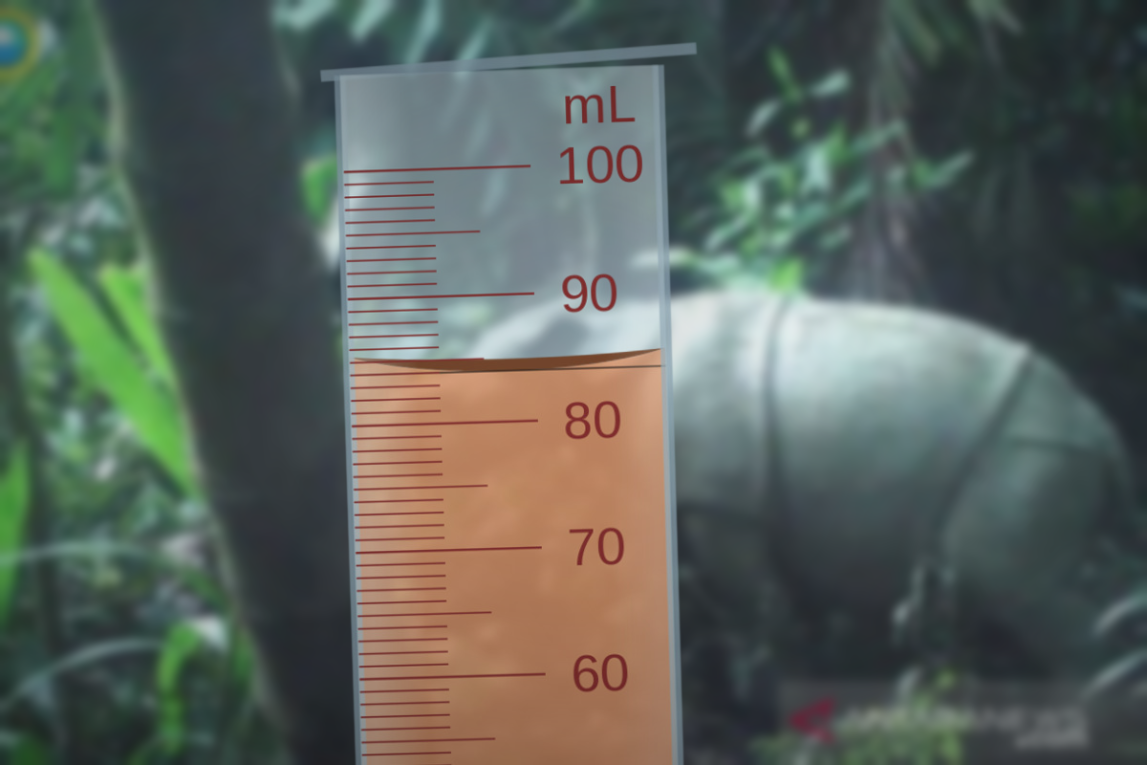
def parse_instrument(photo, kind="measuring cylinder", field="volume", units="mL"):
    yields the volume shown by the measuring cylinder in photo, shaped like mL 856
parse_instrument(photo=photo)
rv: mL 84
